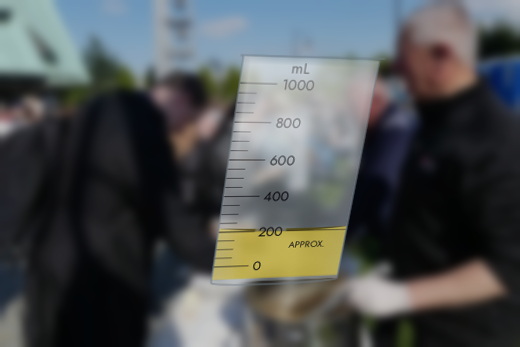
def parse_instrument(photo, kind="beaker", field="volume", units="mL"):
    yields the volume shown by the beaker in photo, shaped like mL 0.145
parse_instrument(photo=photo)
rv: mL 200
